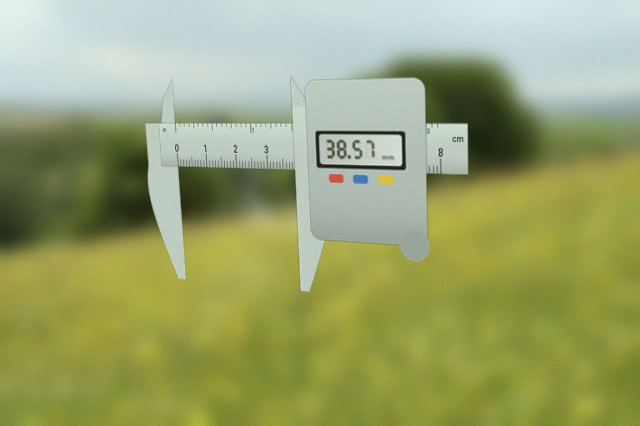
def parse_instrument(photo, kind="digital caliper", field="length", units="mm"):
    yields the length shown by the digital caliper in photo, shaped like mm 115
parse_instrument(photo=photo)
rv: mm 38.57
